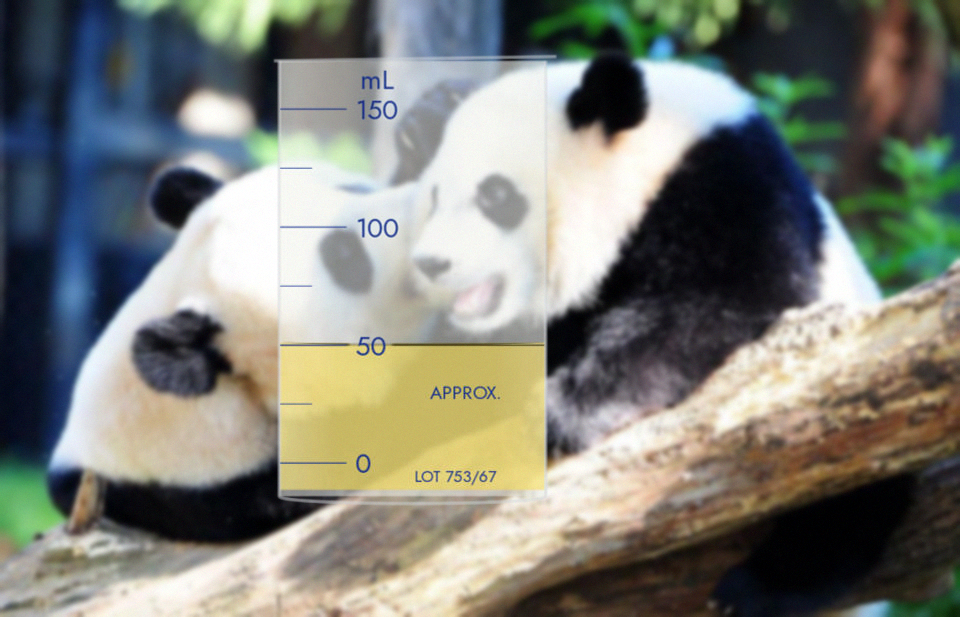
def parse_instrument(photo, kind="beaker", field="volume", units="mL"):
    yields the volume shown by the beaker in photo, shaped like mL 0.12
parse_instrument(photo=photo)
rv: mL 50
